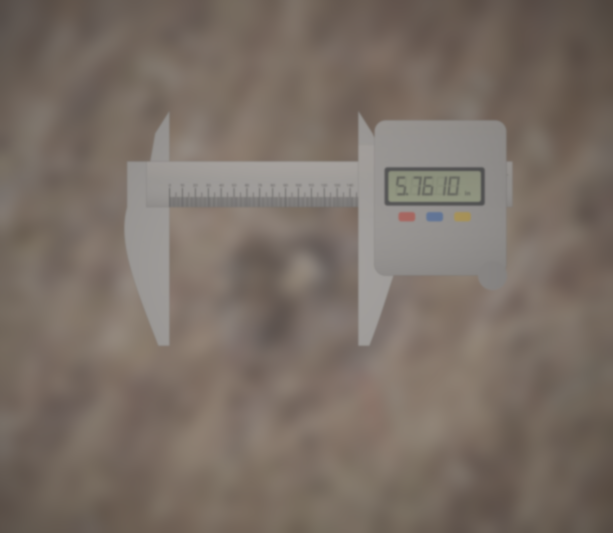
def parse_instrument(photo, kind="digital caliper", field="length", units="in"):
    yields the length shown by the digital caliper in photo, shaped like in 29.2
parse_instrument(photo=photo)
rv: in 5.7610
